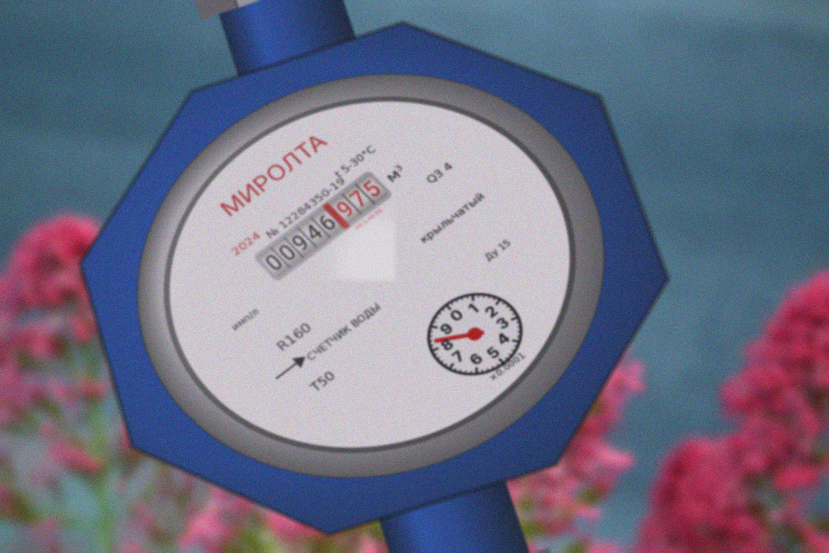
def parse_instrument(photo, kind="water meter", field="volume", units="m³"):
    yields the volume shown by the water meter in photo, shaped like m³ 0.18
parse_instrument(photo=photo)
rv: m³ 946.9758
